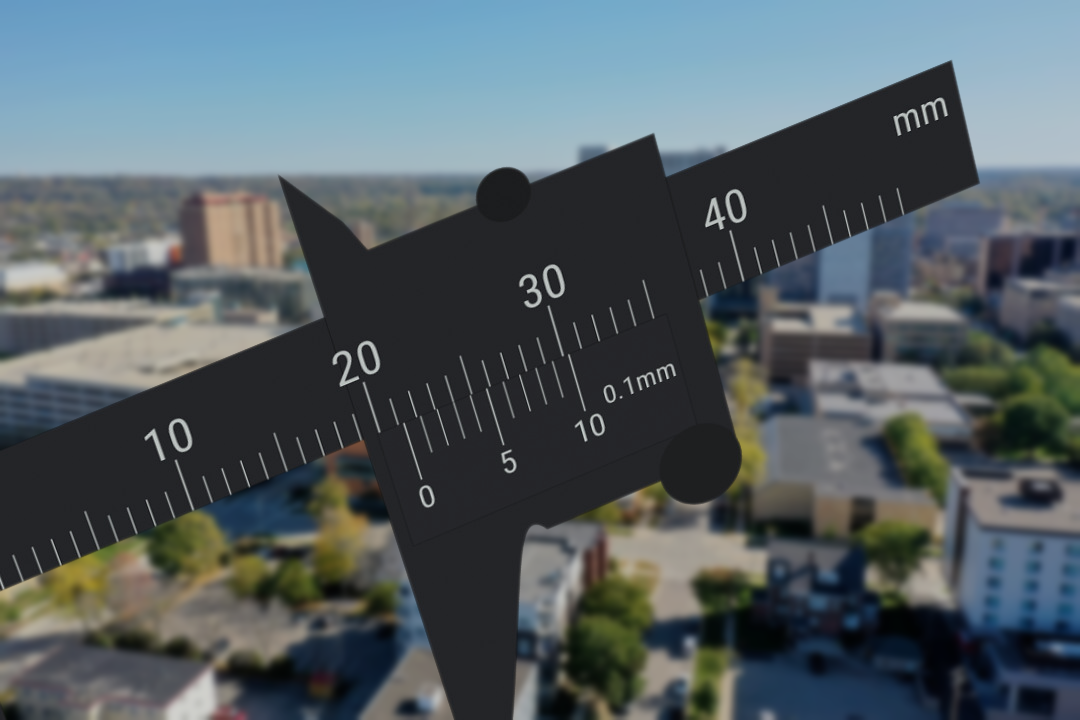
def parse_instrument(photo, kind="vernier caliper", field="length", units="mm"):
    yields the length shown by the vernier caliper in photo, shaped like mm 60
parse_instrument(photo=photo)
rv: mm 21.3
